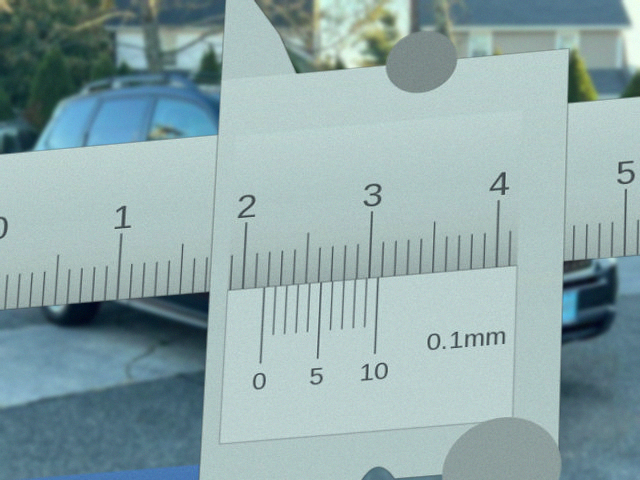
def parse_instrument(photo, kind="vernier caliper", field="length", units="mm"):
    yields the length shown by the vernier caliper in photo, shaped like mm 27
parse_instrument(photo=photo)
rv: mm 21.7
